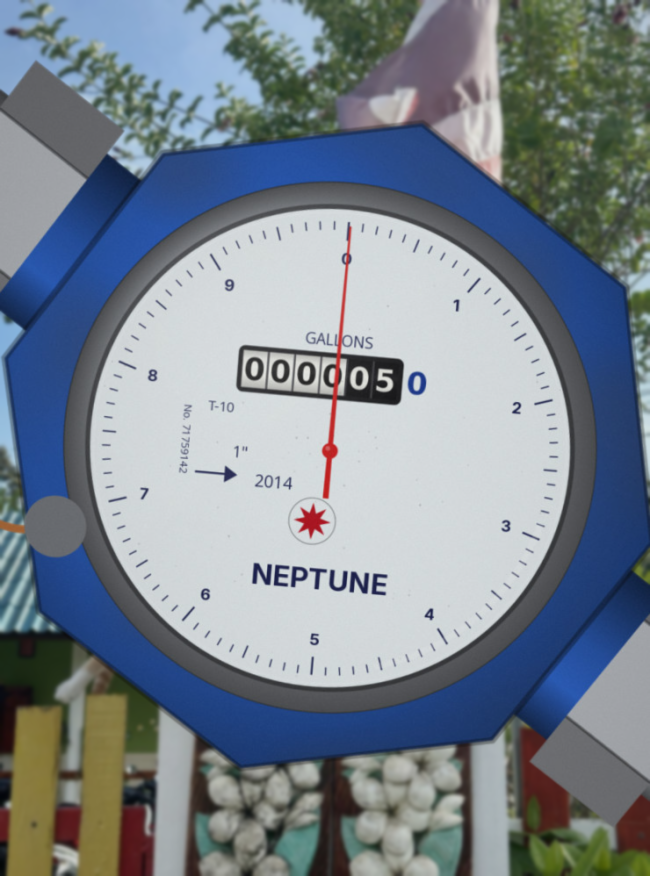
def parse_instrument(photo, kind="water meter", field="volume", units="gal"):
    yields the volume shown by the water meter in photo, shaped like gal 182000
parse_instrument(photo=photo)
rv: gal 50.0
